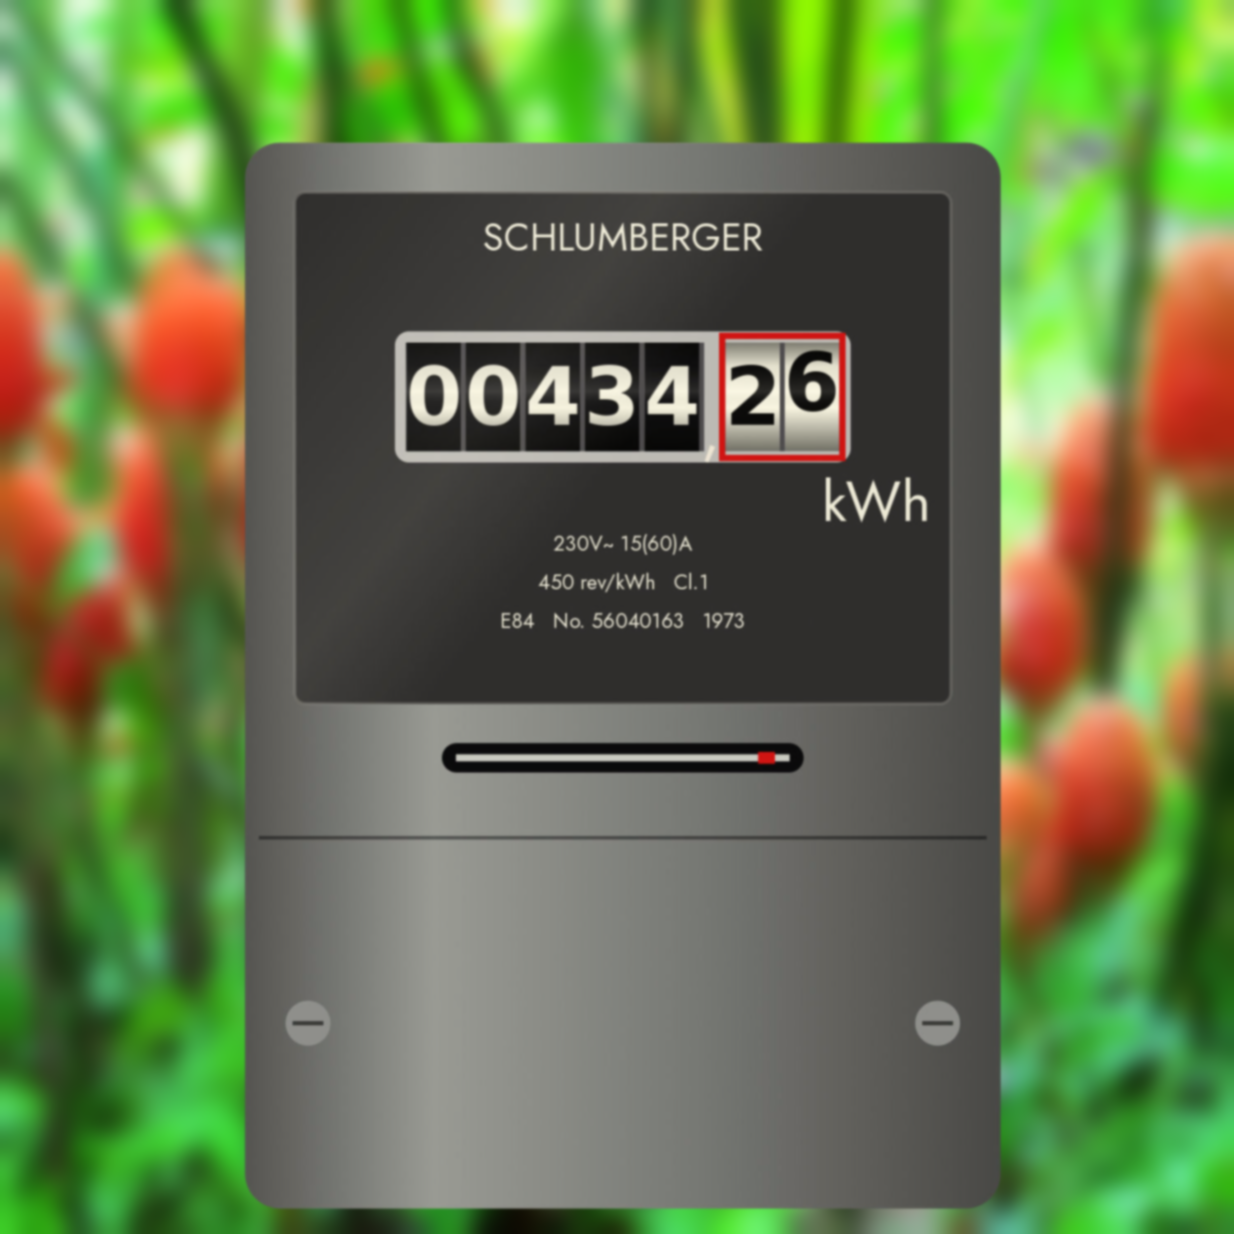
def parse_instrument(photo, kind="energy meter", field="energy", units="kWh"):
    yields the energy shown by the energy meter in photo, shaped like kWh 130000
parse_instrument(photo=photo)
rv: kWh 434.26
